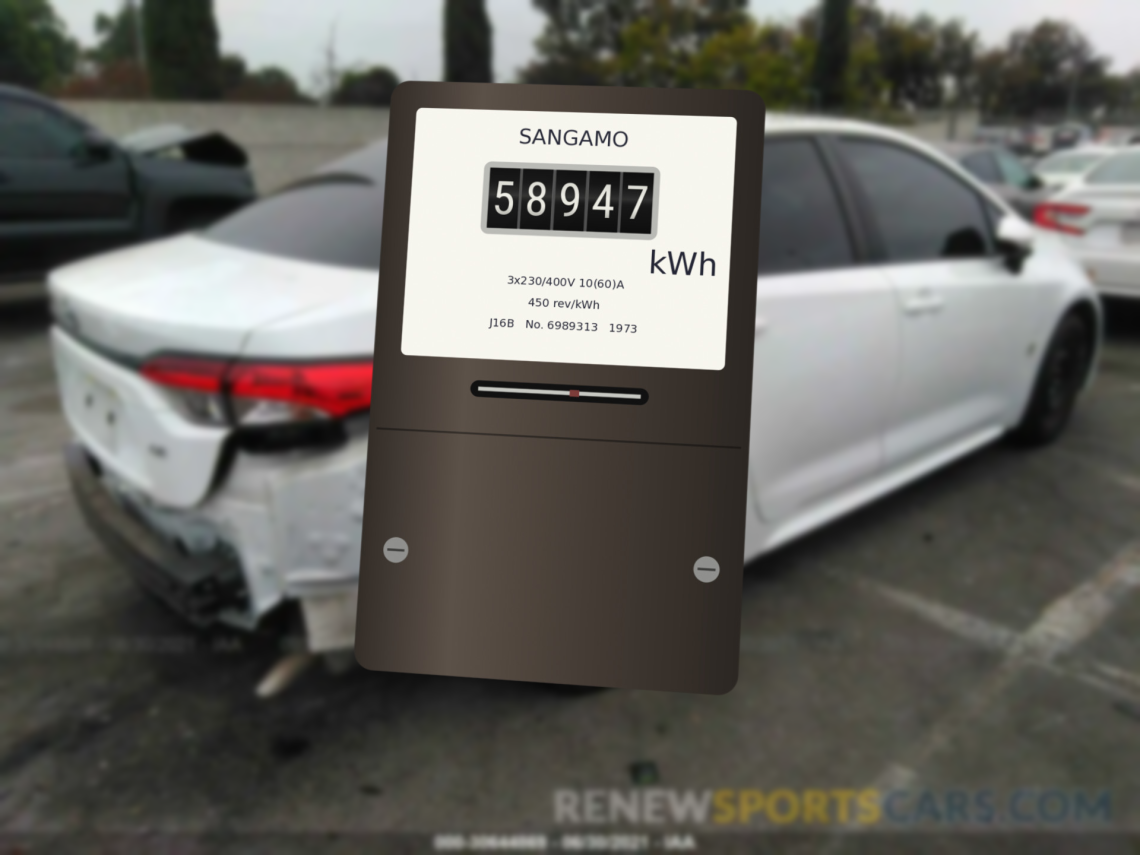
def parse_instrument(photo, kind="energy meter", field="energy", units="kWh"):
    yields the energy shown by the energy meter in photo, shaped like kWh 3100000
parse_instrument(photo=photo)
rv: kWh 58947
